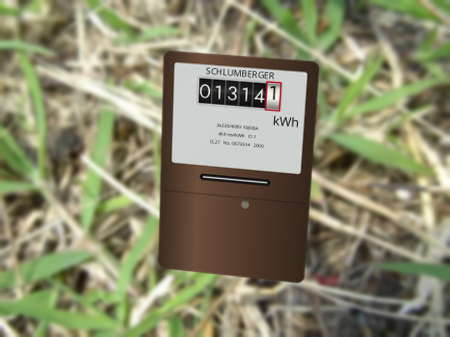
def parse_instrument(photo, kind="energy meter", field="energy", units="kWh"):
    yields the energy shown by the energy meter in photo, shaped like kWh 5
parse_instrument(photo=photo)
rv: kWh 1314.1
